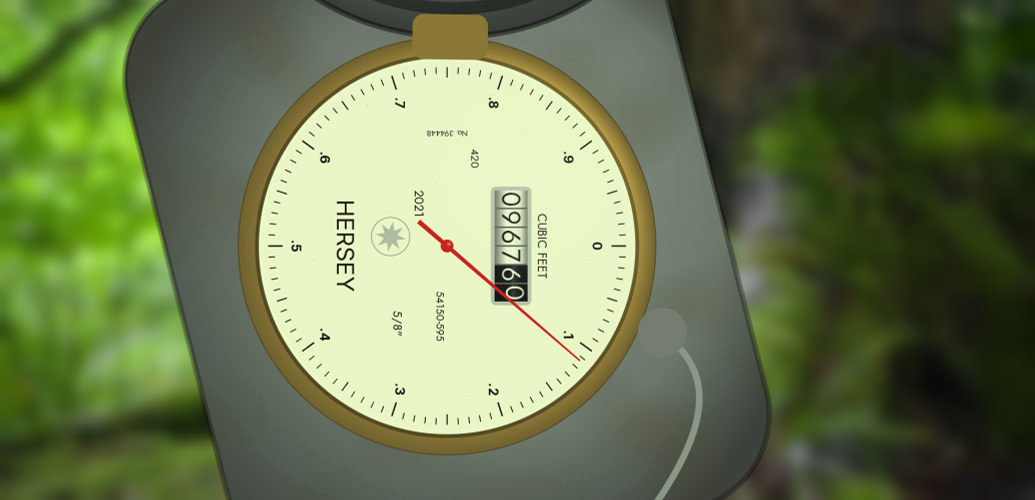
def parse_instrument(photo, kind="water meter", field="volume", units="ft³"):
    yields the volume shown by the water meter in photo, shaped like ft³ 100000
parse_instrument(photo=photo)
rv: ft³ 96760.11
